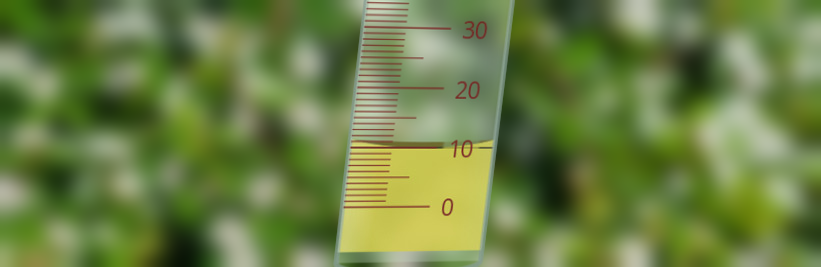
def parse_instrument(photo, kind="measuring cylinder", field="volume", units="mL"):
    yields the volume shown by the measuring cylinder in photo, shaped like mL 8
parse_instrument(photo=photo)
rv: mL 10
